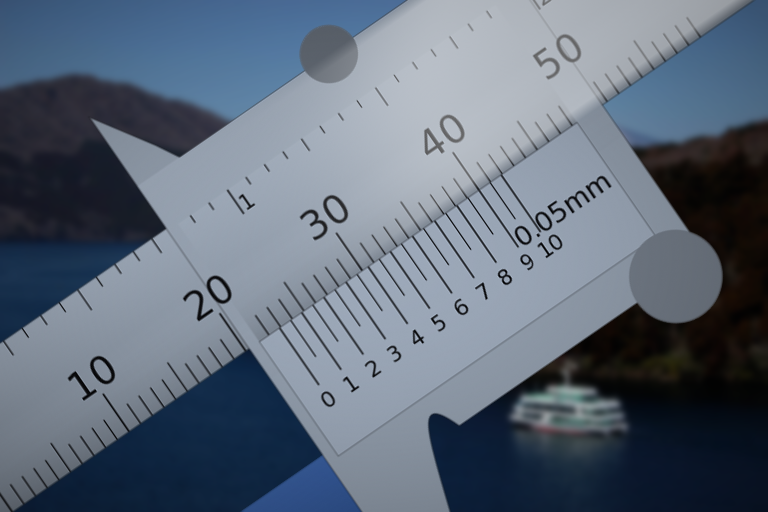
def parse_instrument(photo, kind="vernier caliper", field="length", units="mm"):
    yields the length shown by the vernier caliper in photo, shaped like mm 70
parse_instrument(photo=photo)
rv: mm 22.9
